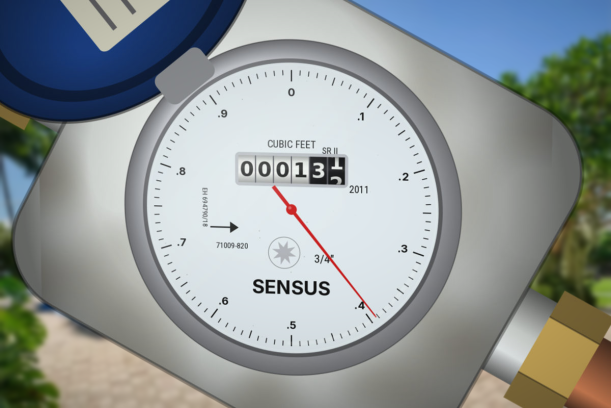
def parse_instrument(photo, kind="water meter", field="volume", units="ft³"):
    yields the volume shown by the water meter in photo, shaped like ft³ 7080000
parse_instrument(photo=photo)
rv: ft³ 131.39
